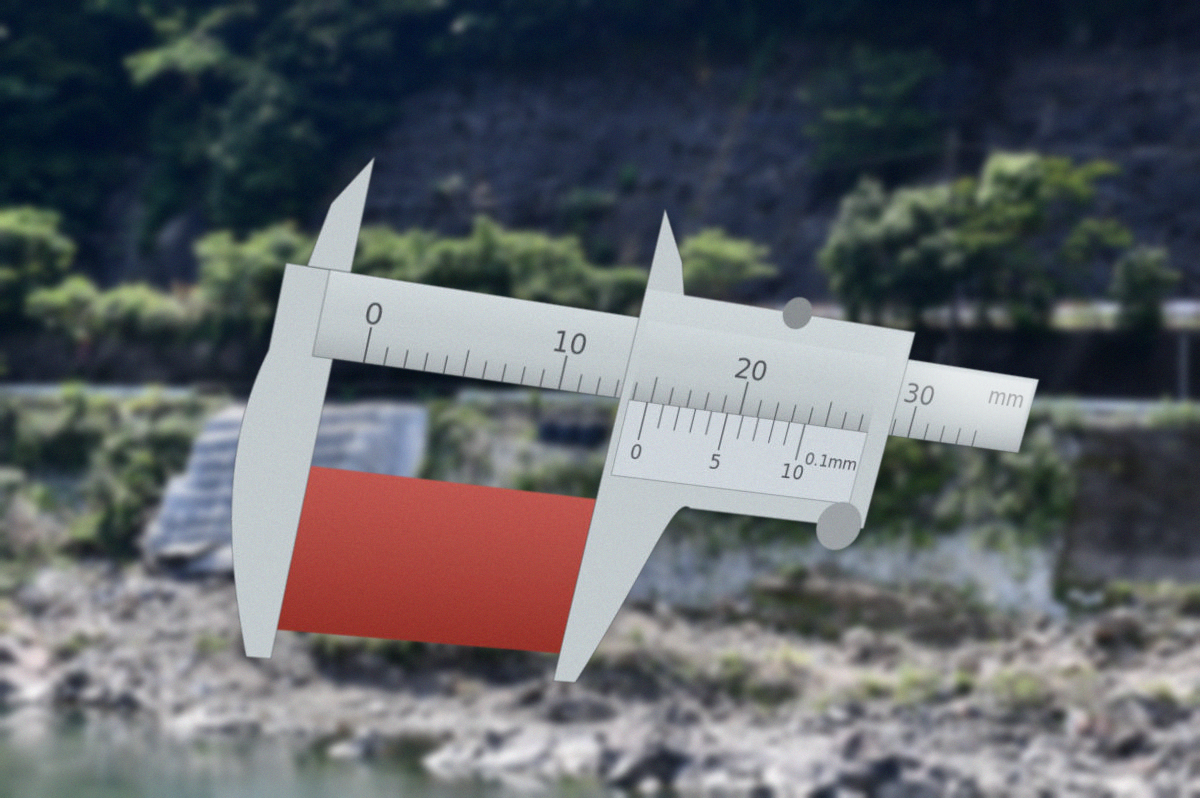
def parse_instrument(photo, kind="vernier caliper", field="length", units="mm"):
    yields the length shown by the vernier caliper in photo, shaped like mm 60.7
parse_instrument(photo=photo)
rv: mm 14.8
